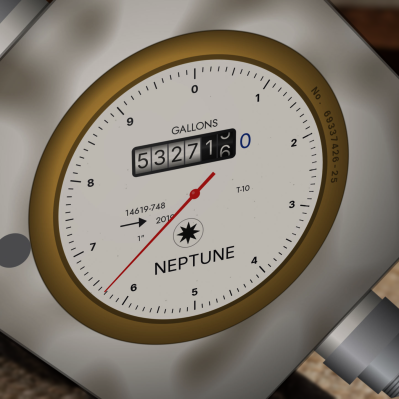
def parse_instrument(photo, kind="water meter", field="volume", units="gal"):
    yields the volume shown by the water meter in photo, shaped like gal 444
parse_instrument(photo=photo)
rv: gal 5327156.3
